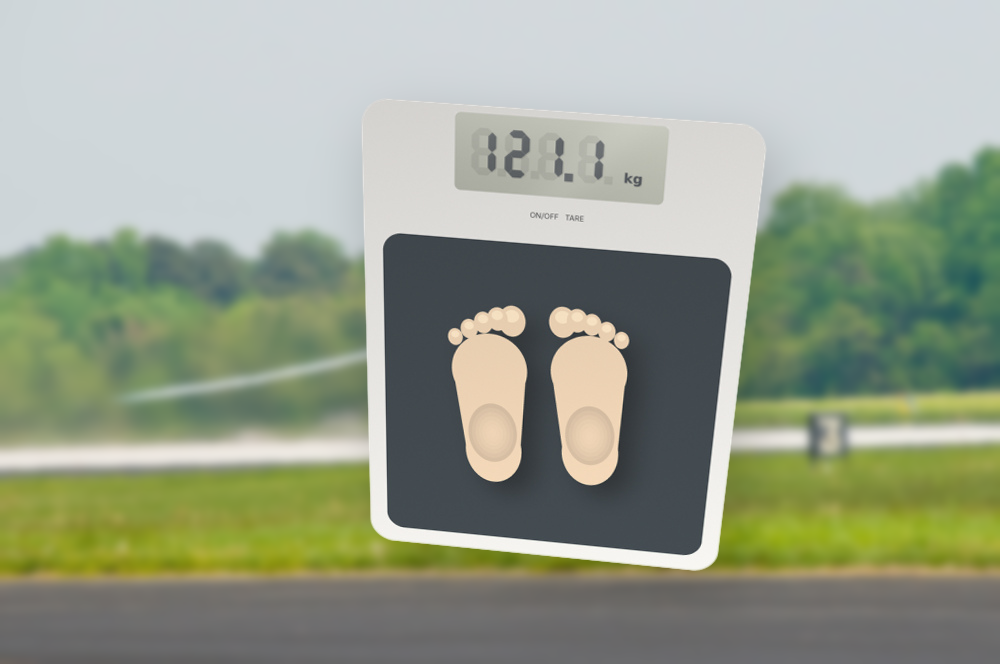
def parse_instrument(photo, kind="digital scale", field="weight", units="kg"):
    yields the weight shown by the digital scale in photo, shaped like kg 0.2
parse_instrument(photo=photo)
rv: kg 121.1
